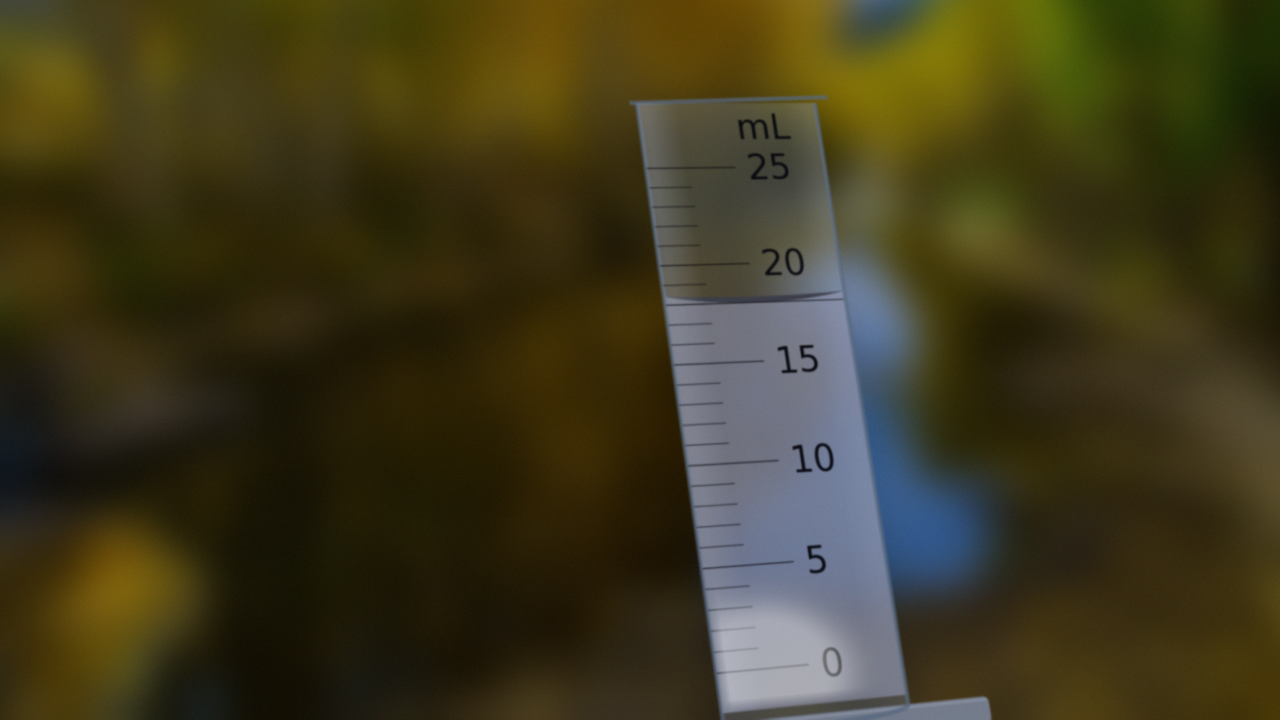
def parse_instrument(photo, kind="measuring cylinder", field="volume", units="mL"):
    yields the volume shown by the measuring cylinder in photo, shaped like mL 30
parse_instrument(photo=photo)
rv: mL 18
